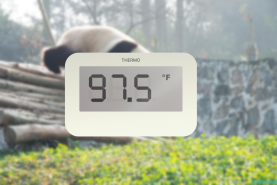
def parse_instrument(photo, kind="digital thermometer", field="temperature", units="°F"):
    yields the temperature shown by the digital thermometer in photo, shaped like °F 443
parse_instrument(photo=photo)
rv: °F 97.5
